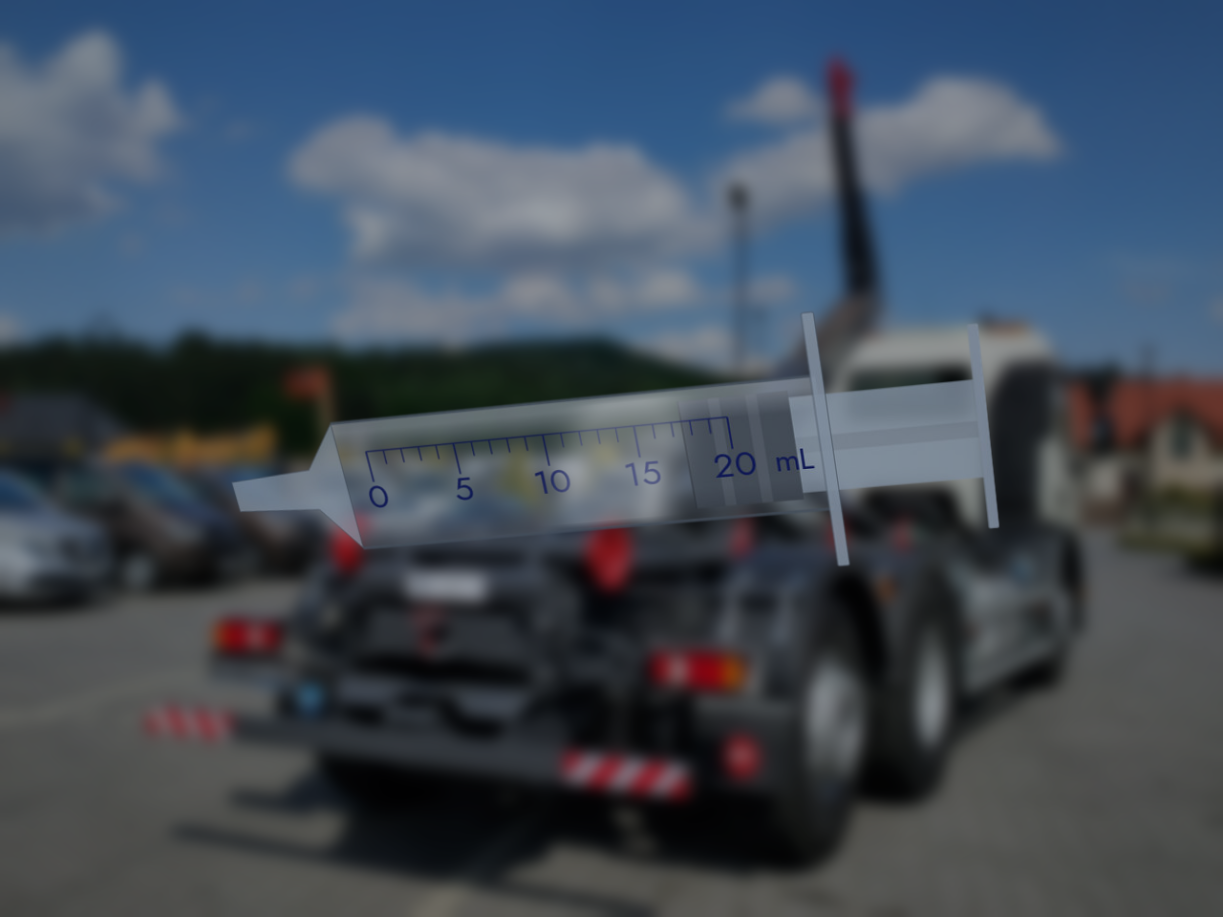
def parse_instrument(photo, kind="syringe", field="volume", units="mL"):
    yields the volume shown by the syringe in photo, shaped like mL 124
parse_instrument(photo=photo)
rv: mL 17.5
